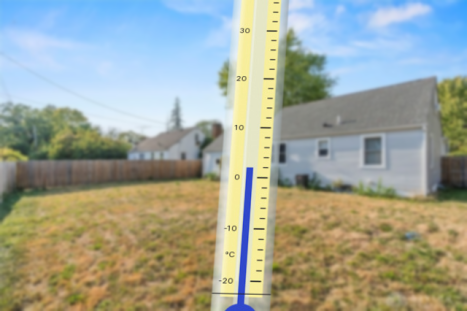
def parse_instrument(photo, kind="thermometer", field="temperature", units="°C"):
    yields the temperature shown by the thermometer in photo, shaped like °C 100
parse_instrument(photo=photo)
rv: °C 2
